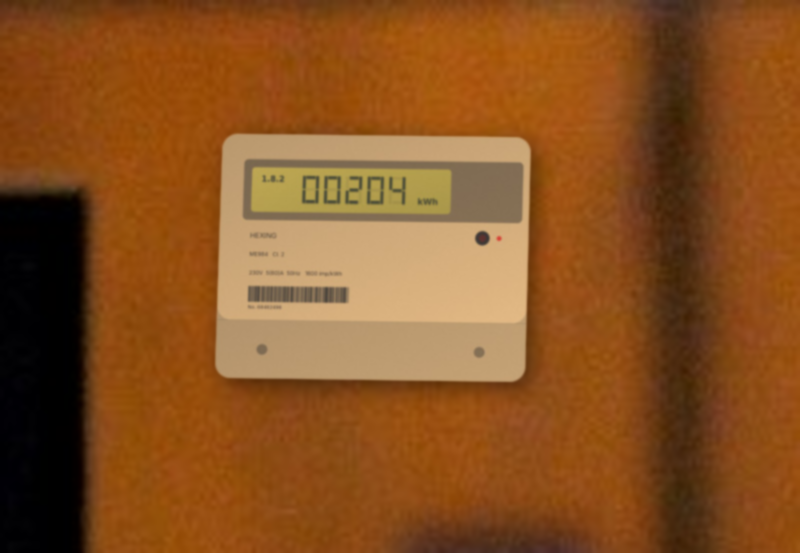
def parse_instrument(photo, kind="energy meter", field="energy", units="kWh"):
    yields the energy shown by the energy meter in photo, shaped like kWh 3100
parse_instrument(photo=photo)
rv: kWh 204
